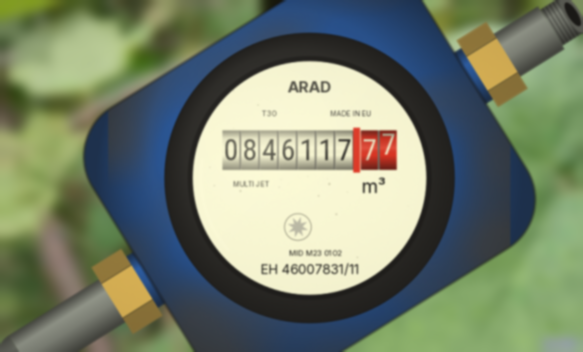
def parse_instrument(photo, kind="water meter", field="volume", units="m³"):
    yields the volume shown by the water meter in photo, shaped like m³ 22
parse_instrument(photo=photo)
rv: m³ 846117.77
